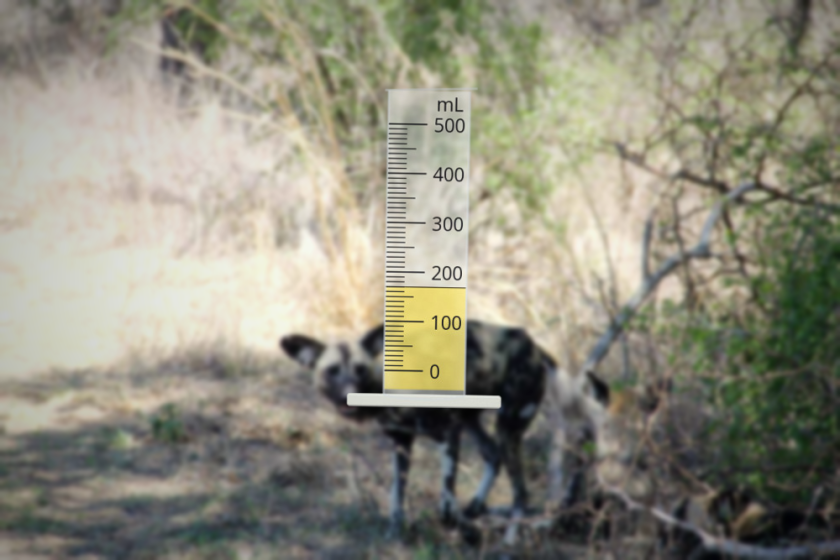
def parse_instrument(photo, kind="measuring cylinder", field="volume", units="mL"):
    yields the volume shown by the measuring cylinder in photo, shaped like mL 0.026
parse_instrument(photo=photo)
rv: mL 170
